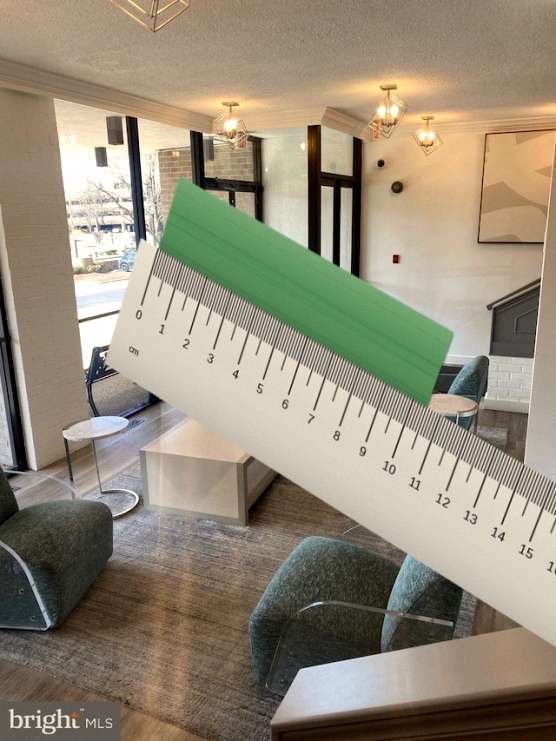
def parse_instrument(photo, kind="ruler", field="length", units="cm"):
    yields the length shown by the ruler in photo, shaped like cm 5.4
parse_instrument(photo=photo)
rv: cm 10.5
